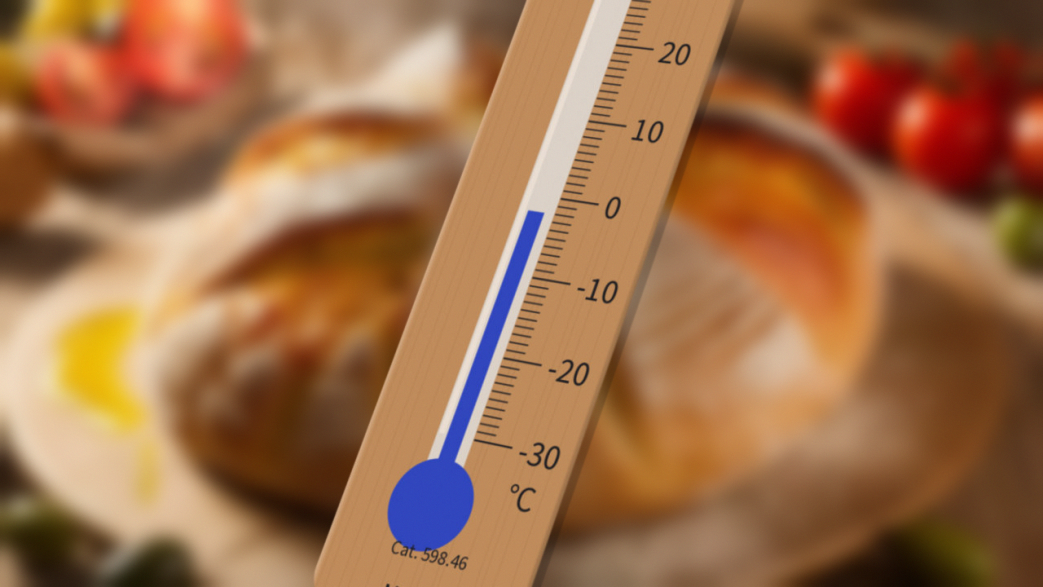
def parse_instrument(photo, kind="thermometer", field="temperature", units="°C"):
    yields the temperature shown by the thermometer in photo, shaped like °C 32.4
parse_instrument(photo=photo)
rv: °C -2
